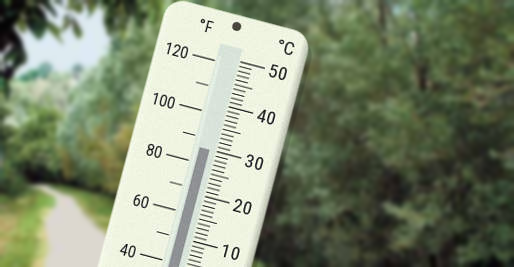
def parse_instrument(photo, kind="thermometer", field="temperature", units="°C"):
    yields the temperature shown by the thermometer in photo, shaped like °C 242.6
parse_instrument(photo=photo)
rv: °C 30
